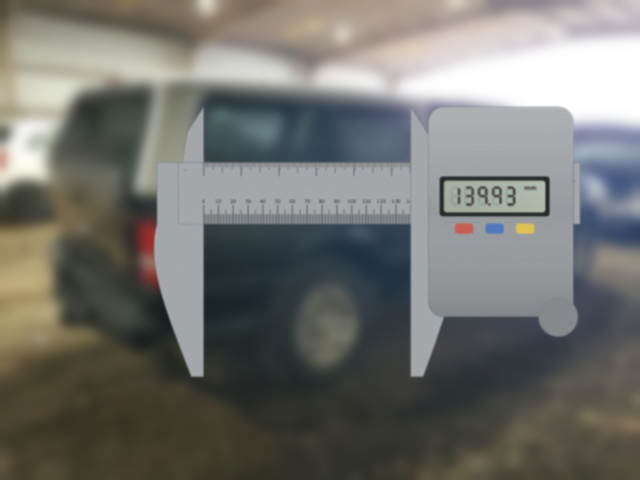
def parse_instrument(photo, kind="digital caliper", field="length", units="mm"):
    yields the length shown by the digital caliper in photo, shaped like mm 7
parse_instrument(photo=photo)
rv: mm 139.93
